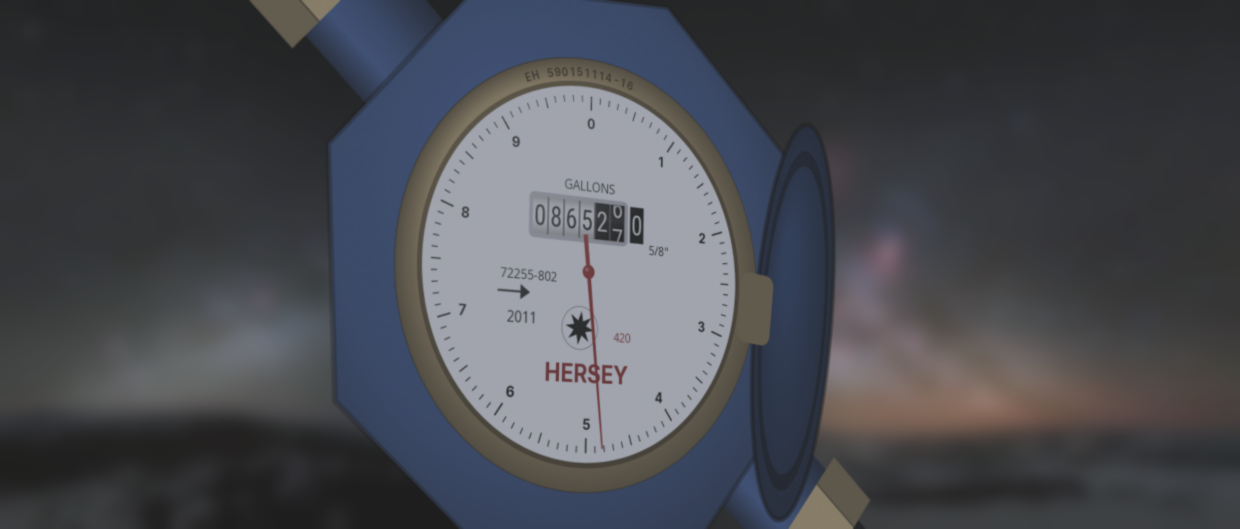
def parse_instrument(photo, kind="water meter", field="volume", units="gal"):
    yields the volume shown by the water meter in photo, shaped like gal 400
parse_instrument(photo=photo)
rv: gal 865264.8
